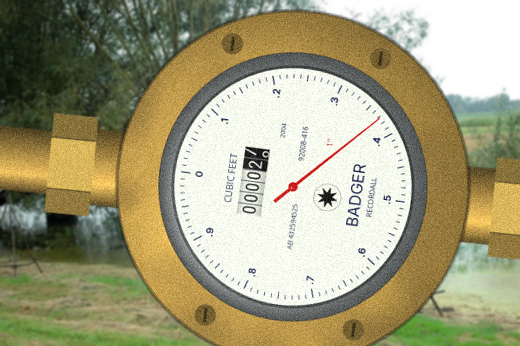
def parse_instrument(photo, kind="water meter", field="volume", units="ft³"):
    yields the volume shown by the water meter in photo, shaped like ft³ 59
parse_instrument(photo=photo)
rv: ft³ 27.37
